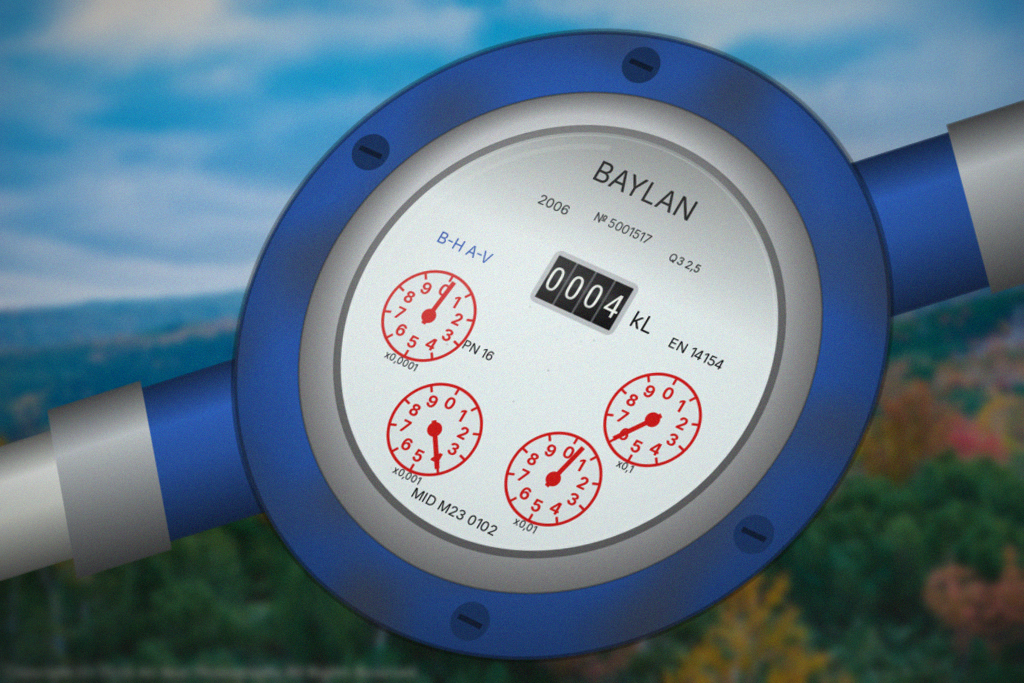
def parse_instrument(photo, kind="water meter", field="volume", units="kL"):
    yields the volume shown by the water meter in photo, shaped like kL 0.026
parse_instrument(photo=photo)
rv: kL 4.6040
